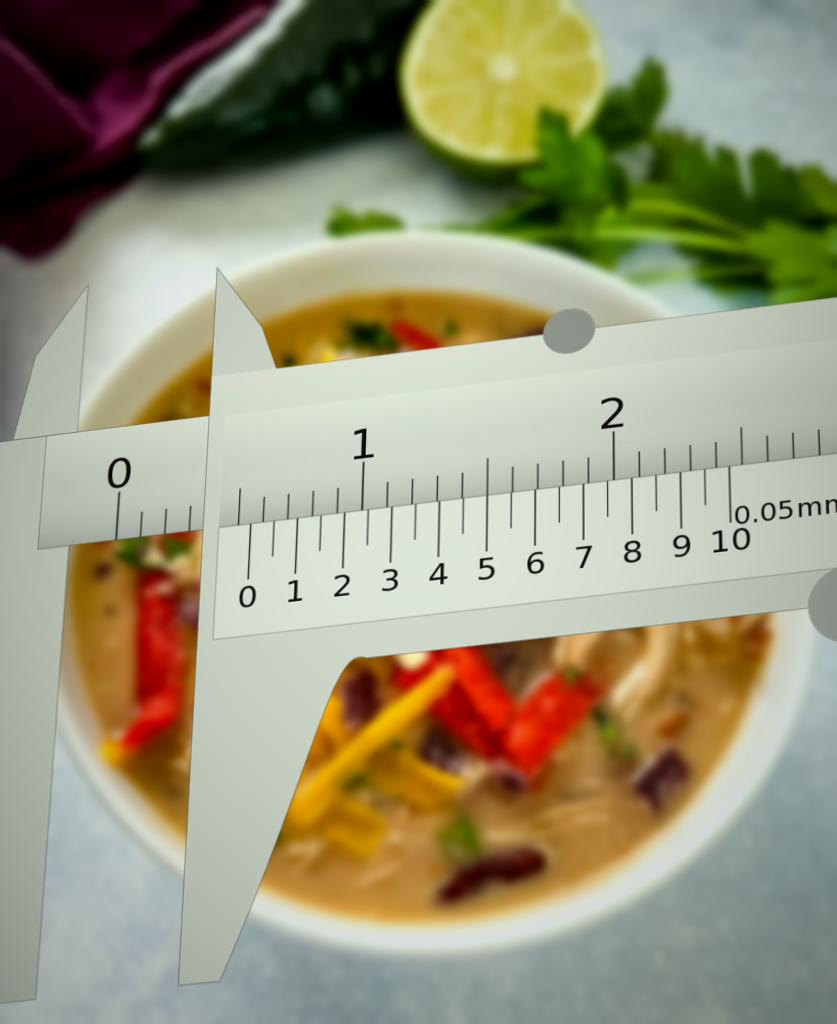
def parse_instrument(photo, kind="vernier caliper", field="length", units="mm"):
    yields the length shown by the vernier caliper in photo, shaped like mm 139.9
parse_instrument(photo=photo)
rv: mm 5.50
